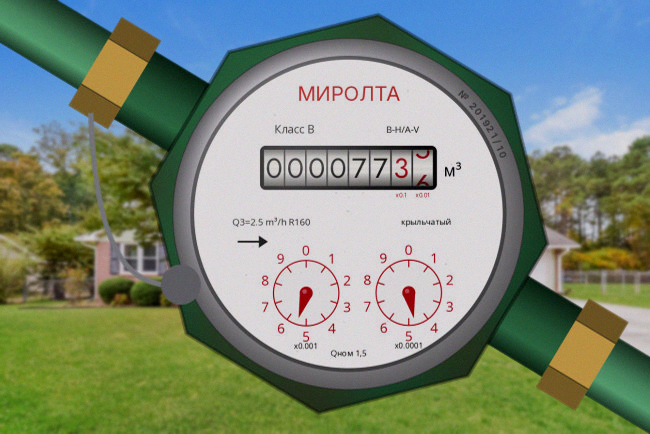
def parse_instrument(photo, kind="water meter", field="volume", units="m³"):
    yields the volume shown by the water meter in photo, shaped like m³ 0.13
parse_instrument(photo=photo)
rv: m³ 77.3554
